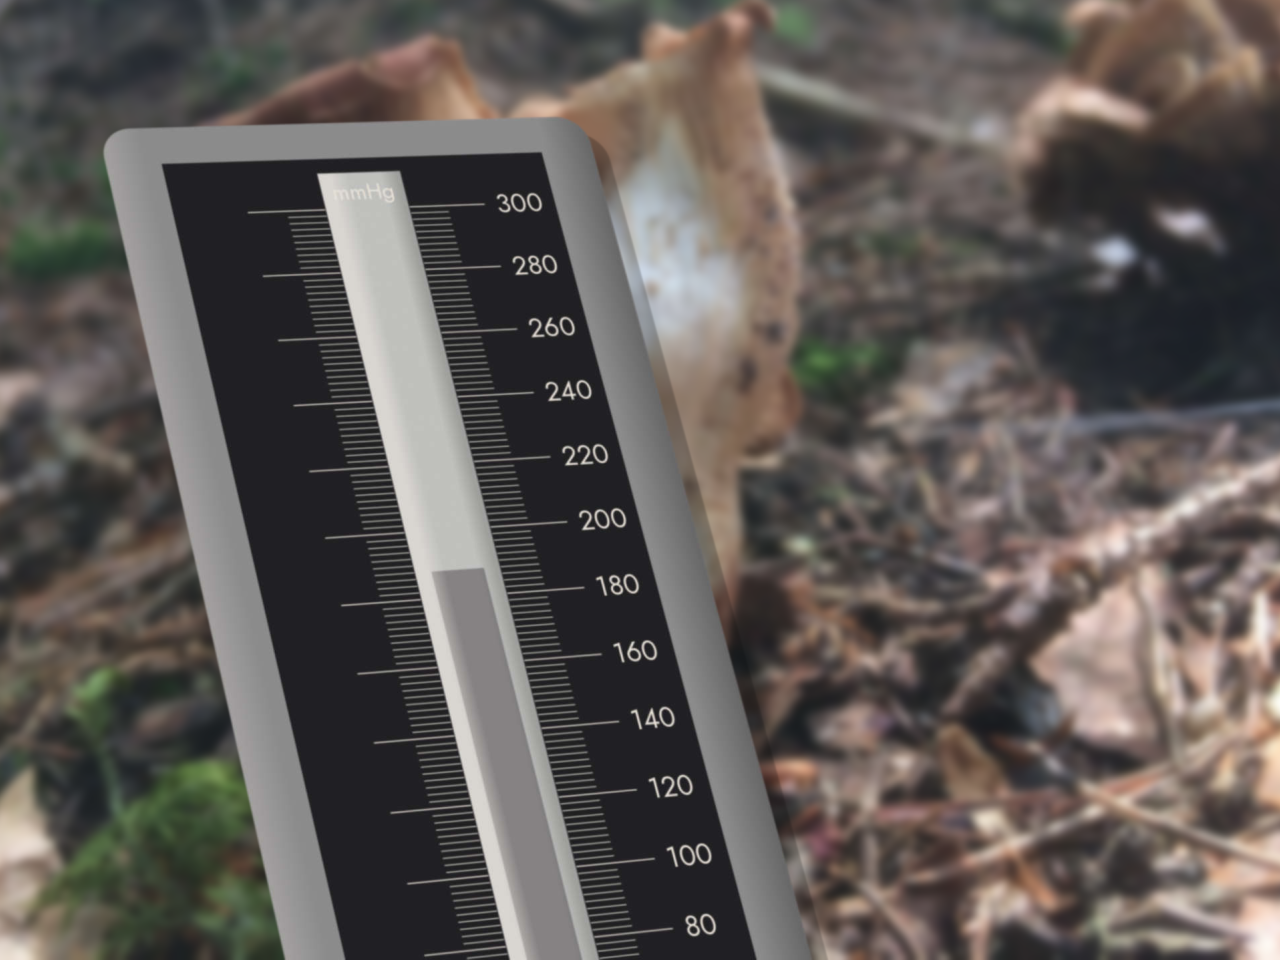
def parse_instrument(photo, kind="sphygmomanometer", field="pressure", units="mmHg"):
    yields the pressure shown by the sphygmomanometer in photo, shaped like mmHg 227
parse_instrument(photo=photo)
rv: mmHg 188
